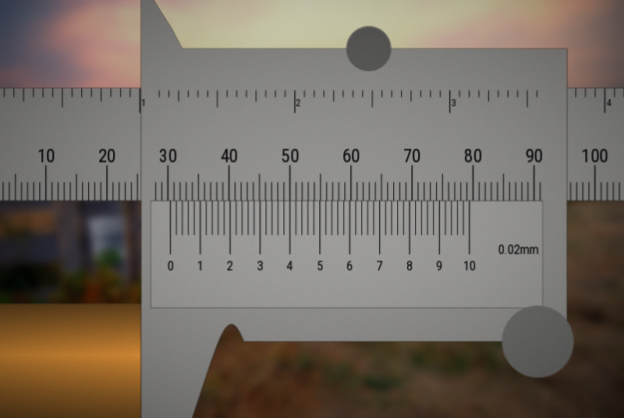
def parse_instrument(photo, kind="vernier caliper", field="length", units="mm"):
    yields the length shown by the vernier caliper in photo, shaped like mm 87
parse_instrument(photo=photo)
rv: mm 30.4
